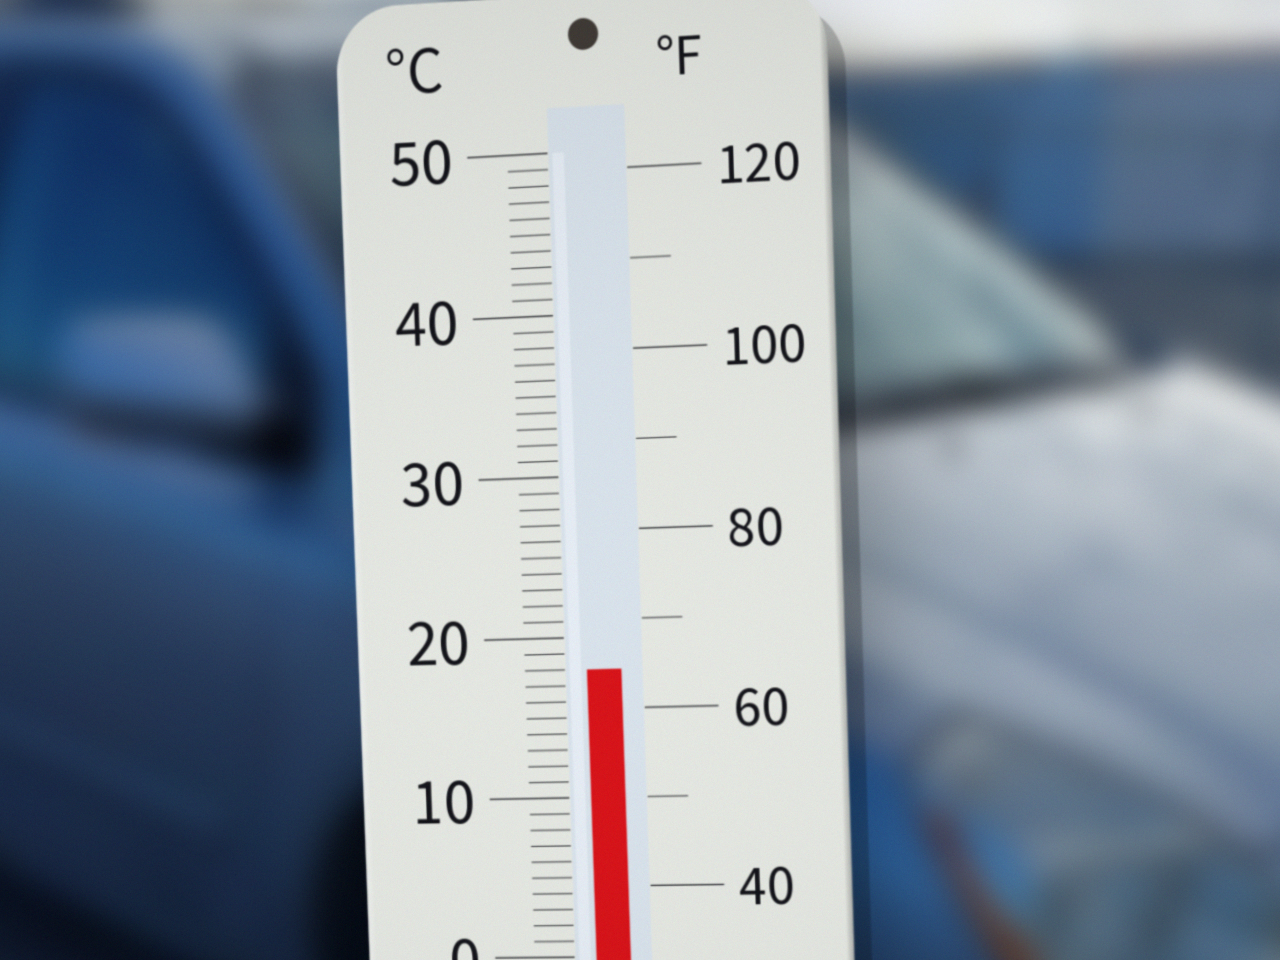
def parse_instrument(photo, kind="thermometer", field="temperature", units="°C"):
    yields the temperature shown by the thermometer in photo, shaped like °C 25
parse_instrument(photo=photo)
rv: °C 18
